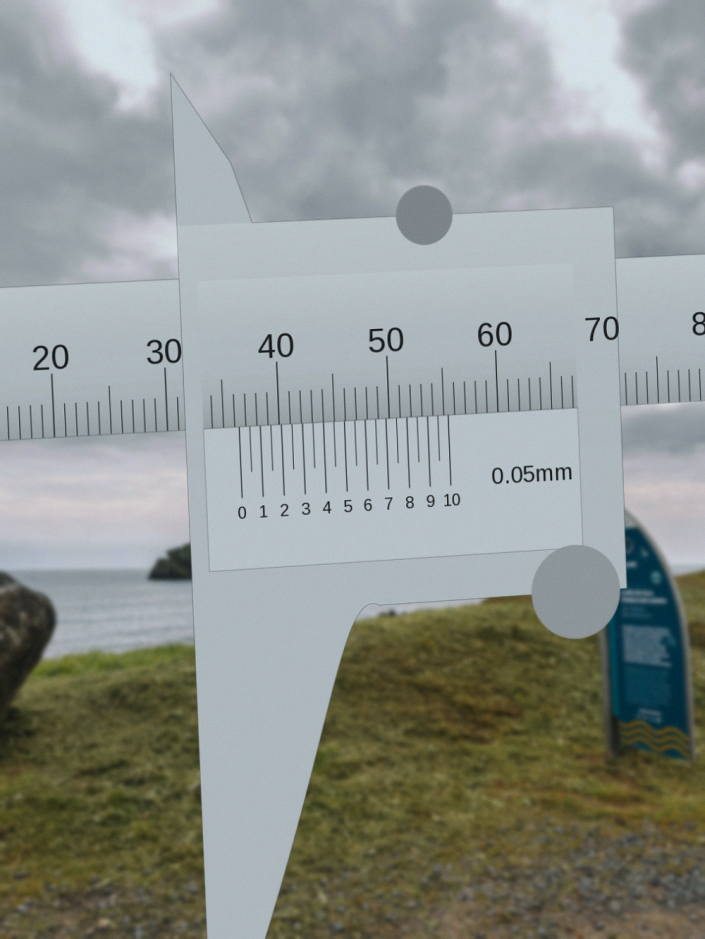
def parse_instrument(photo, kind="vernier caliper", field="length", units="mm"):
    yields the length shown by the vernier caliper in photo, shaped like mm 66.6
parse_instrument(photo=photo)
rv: mm 36.4
